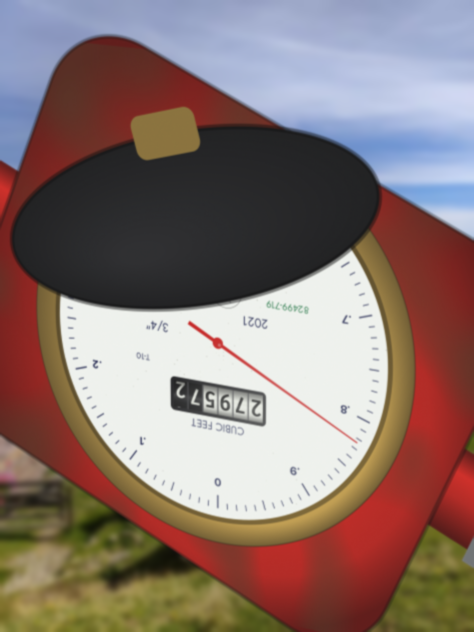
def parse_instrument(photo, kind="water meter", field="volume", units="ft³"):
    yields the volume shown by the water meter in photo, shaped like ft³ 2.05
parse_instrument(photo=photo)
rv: ft³ 279571.82
